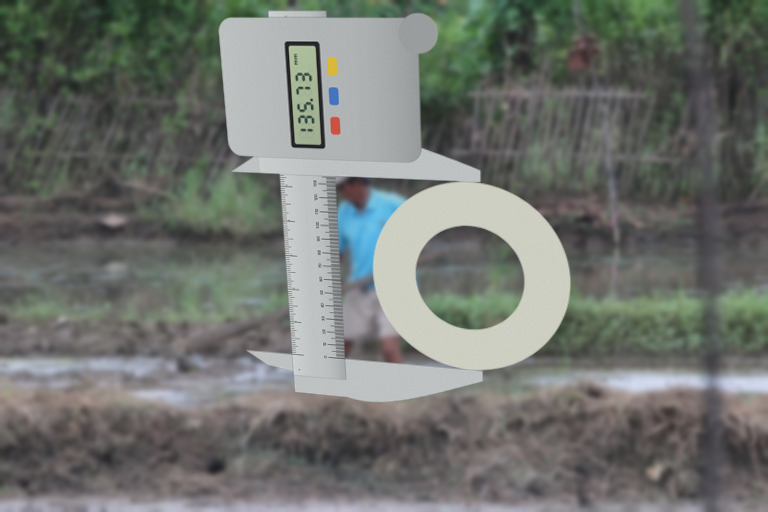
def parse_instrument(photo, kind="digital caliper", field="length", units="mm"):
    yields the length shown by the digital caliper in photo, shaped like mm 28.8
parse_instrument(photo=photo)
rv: mm 135.73
